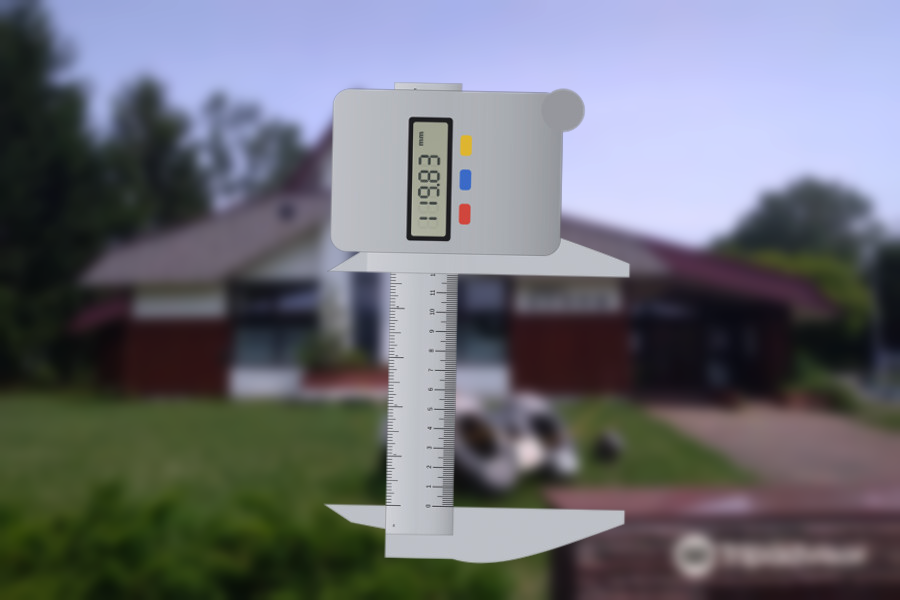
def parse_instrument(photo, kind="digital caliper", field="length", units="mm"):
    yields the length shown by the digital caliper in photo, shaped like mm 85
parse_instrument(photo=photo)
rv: mm 119.83
